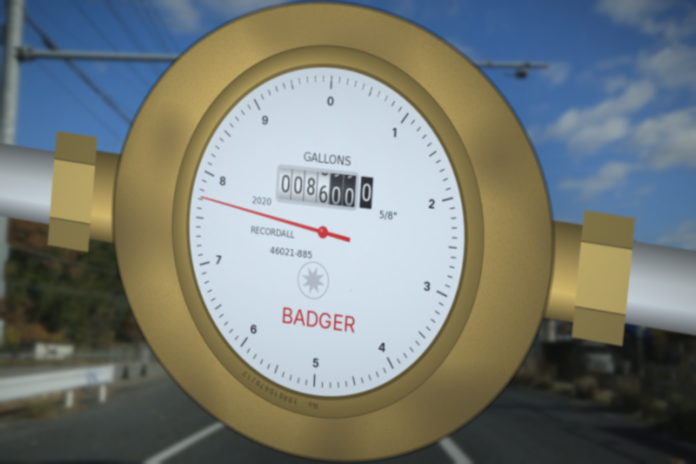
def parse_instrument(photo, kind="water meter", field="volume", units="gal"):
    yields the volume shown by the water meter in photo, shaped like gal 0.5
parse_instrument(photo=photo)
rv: gal 85997.7
